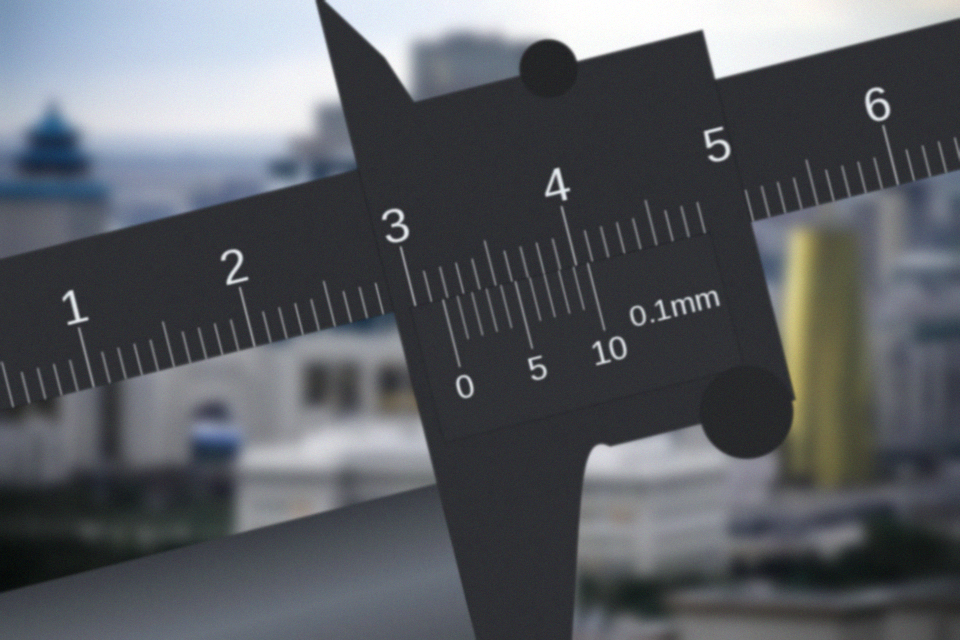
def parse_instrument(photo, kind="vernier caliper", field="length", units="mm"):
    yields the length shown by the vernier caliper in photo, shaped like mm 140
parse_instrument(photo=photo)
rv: mm 31.7
